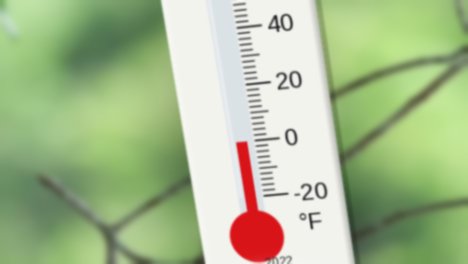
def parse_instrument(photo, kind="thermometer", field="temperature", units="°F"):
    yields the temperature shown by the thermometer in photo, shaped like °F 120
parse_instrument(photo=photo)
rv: °F 0
